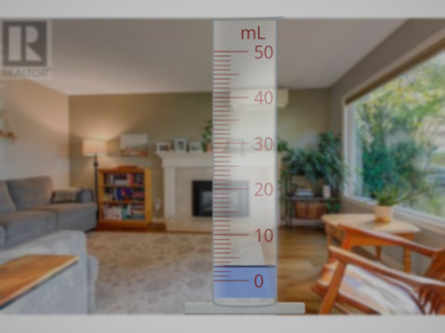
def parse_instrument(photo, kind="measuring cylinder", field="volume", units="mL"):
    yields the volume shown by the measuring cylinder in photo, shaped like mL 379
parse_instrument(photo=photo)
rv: mL 3
